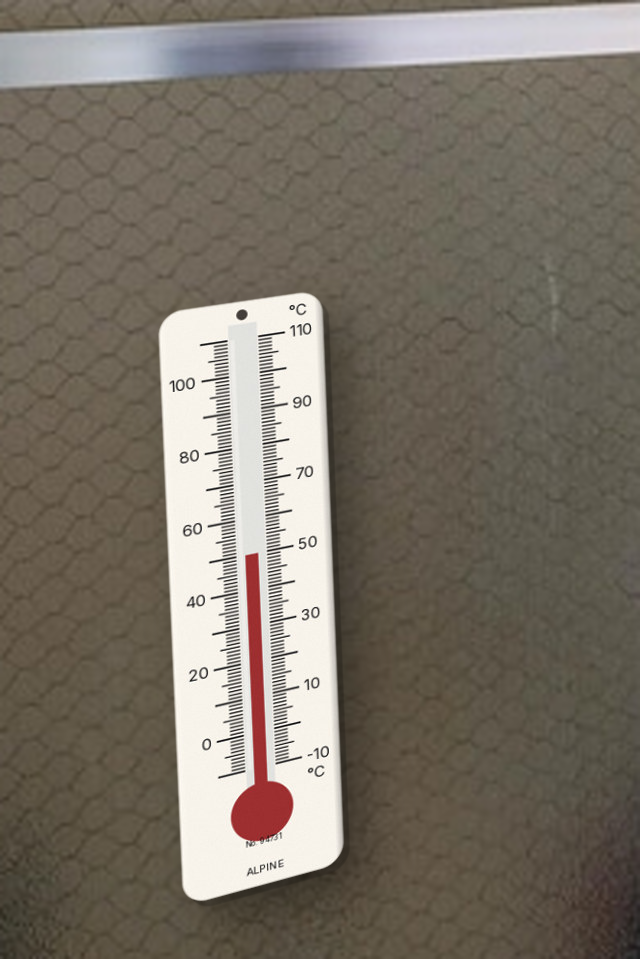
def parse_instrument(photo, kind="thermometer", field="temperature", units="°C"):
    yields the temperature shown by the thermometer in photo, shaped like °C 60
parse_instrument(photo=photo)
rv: °C 50
